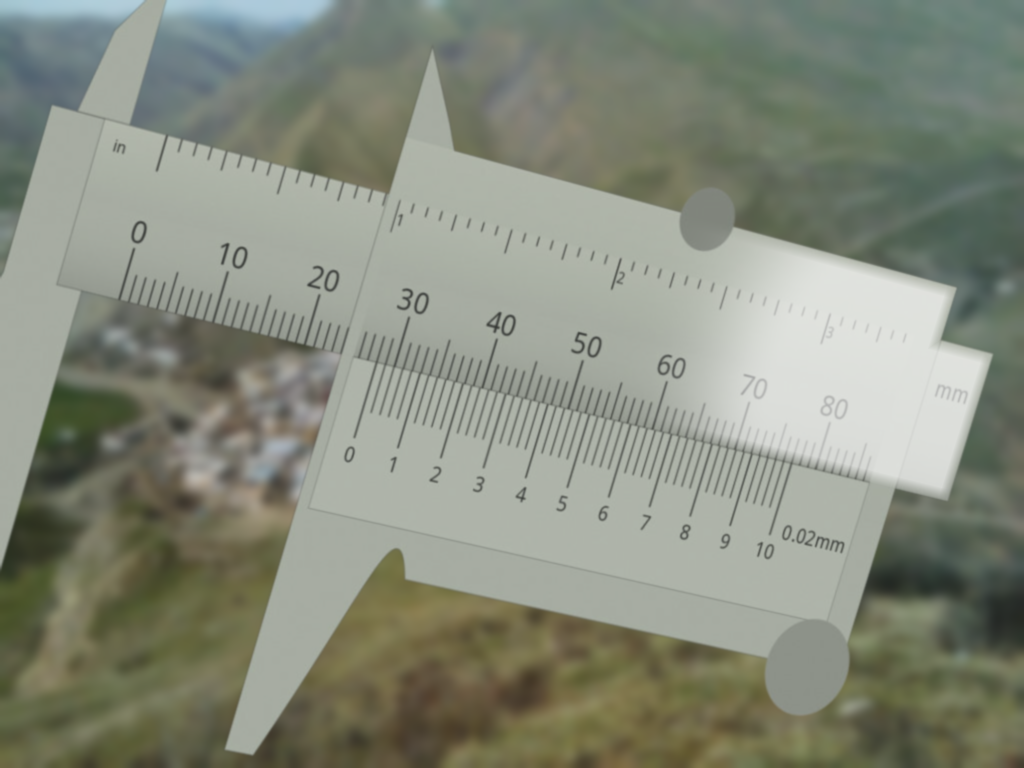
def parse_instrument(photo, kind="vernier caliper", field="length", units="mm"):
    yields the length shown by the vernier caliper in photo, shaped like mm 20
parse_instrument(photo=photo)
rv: mm 28.0
